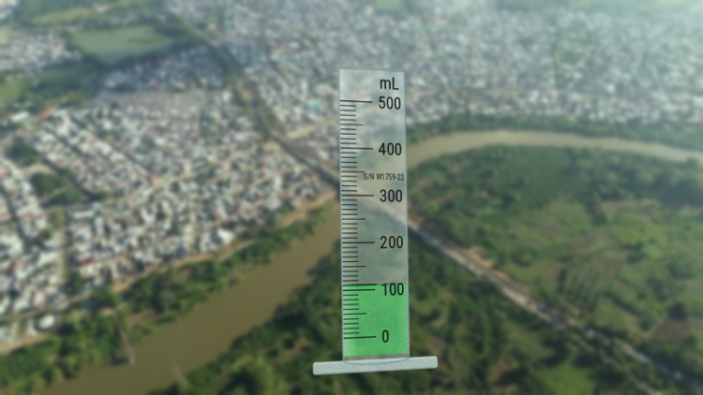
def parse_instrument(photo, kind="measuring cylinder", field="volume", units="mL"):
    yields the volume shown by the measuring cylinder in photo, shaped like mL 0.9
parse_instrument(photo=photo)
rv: mL 110
